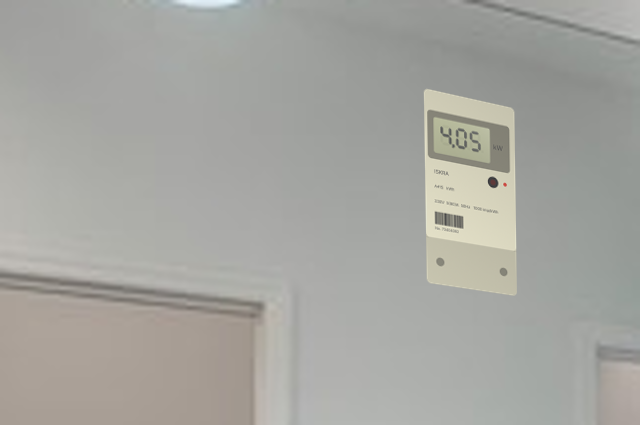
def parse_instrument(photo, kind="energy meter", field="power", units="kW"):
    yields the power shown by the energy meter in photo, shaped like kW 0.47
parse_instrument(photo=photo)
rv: kW 4.05
